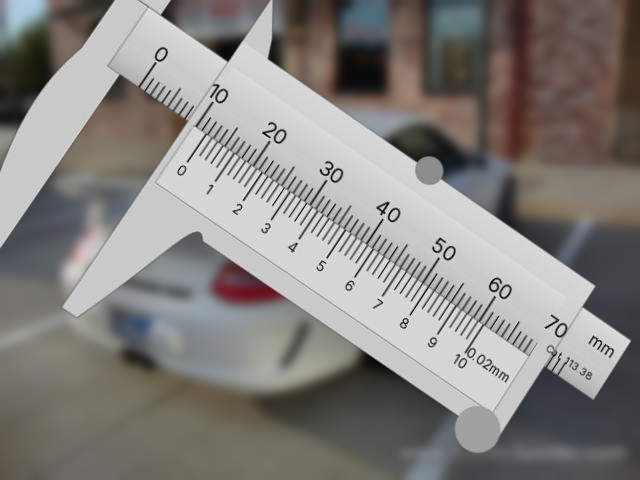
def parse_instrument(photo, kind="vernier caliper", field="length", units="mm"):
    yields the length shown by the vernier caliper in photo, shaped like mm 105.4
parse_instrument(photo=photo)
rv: mm 11.8
